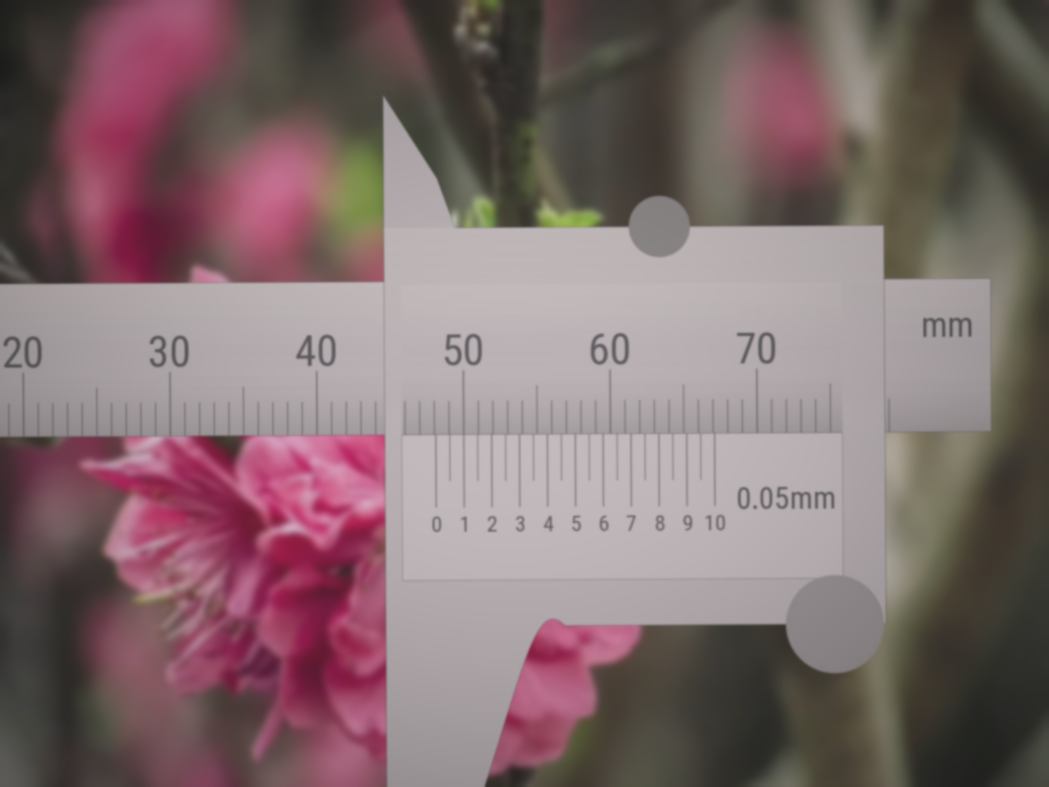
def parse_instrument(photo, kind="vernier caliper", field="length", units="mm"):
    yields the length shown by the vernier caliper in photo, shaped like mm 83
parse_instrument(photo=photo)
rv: mm 48.1
